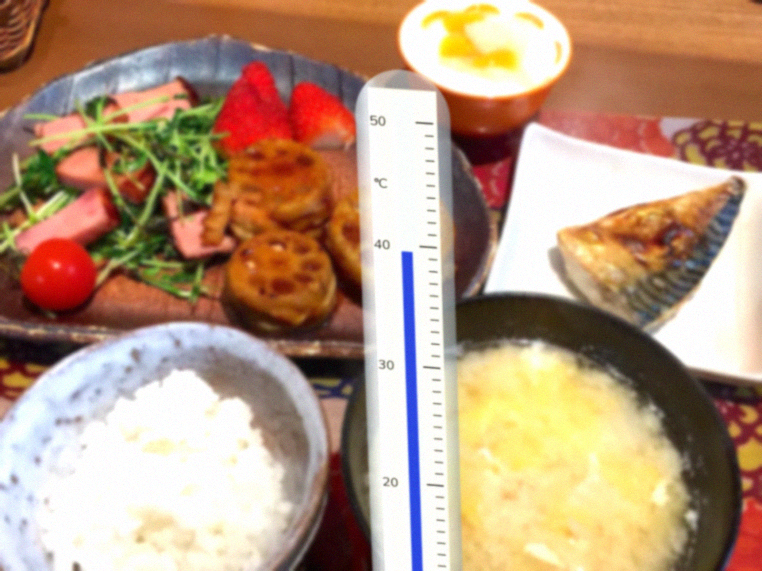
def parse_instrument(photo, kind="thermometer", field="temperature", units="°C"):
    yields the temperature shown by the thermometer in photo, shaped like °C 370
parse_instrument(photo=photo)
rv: °C 39.5
